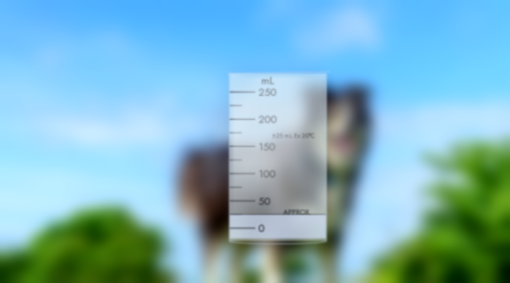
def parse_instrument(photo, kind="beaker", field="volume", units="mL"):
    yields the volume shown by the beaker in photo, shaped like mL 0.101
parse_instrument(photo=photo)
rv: mL 25
